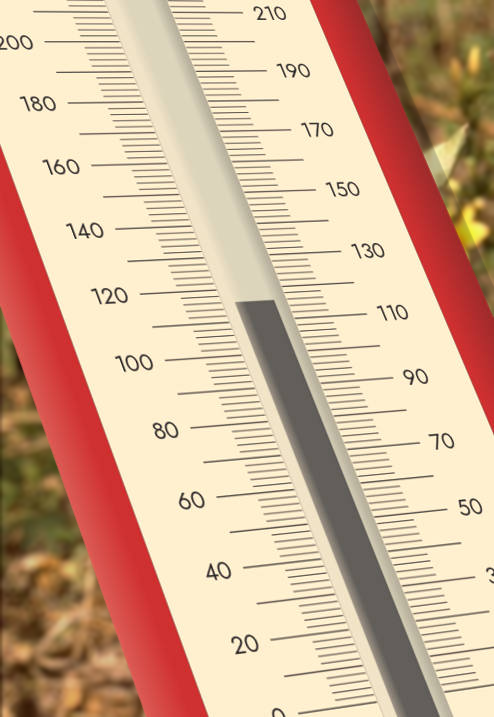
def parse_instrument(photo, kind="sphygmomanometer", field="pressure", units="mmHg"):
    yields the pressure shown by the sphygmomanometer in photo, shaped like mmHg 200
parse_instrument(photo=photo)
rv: mmHg 116
